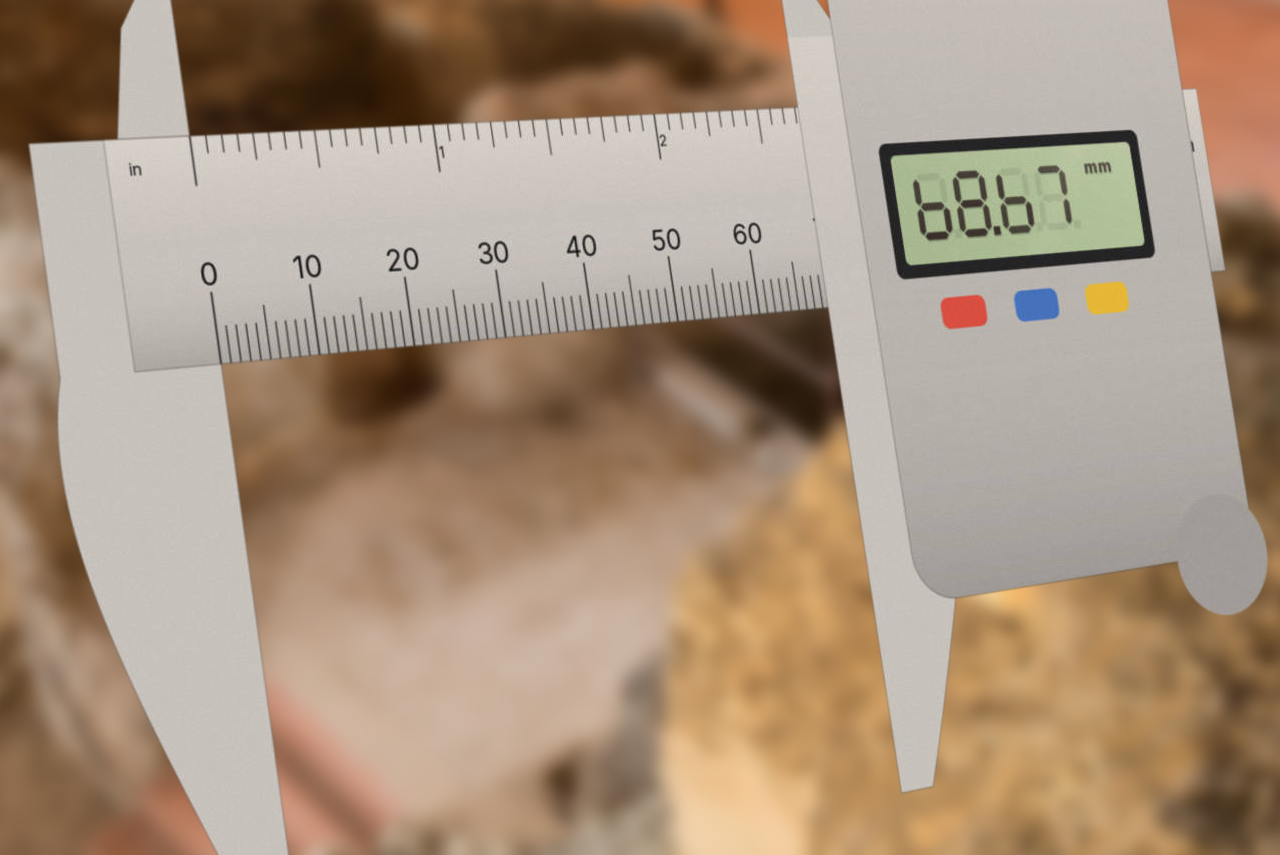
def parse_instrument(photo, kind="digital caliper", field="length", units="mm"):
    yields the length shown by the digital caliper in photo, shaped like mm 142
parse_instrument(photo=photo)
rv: mm 68.67
